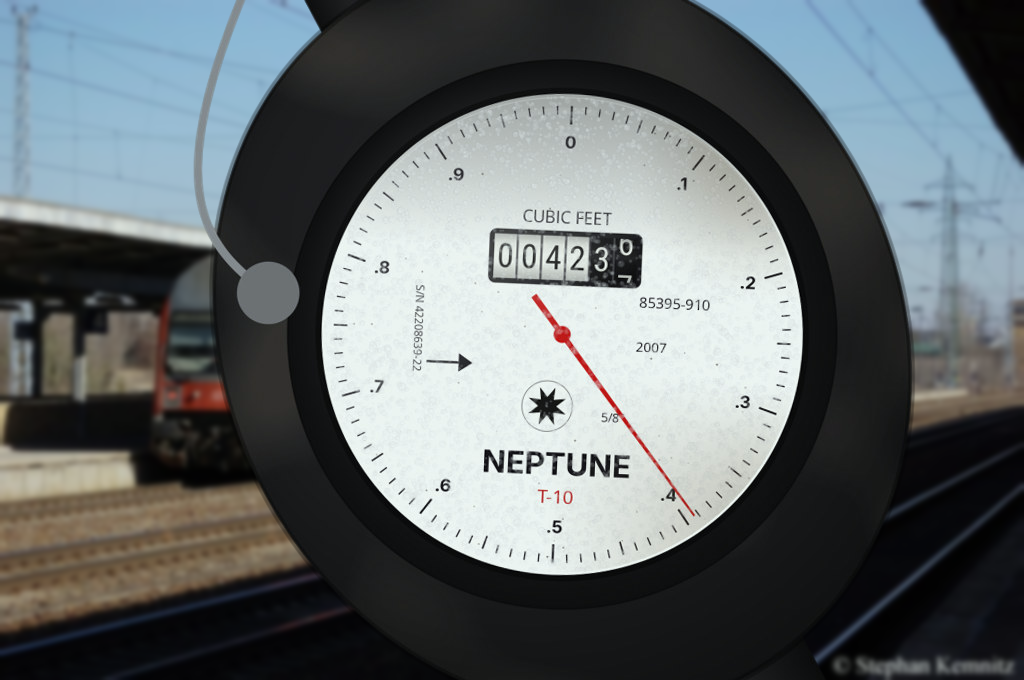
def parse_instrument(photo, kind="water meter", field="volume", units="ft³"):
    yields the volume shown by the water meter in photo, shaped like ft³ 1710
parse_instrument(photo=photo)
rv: ft³ 4236.39
